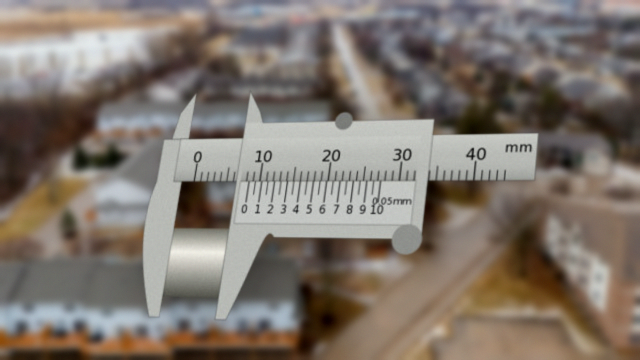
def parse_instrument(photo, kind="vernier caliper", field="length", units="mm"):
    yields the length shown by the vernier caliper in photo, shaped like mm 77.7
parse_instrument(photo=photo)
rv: mm 8.4
